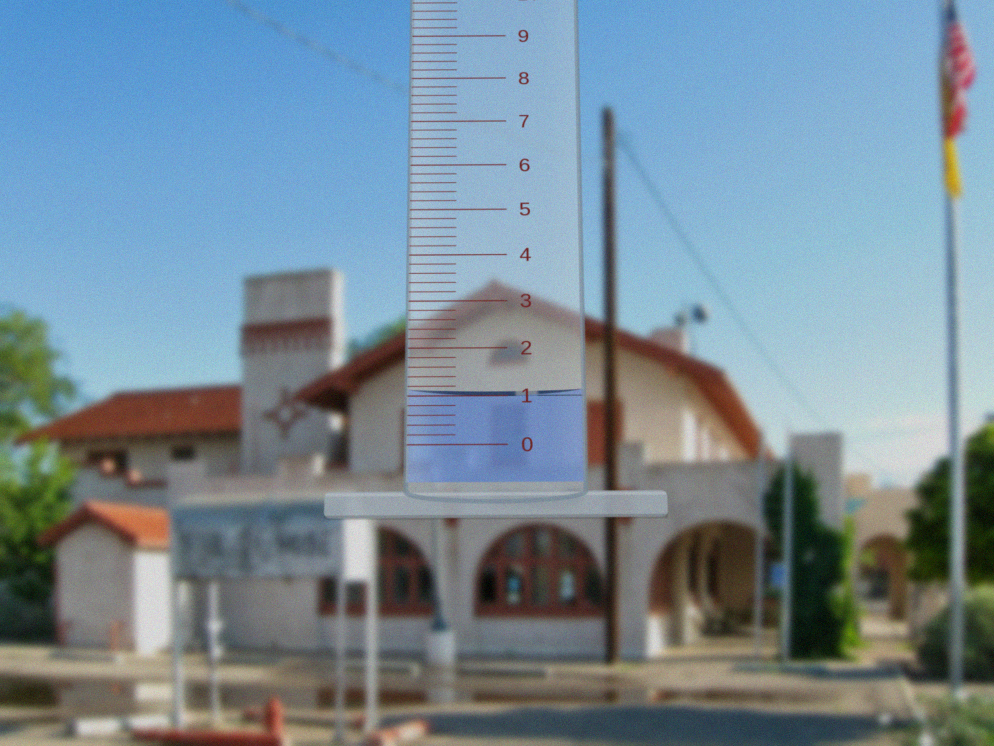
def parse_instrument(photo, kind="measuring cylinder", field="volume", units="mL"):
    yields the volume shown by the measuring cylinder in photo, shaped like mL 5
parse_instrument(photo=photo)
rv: mL 1
